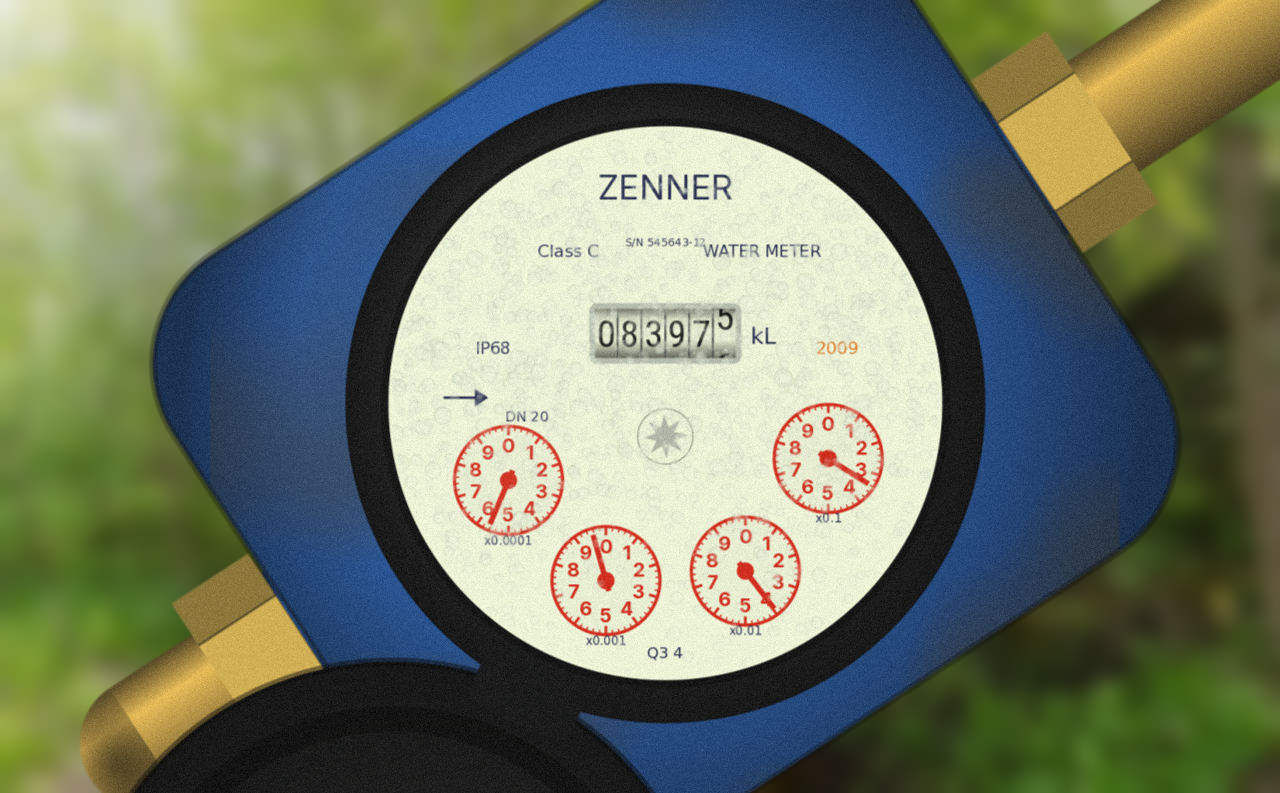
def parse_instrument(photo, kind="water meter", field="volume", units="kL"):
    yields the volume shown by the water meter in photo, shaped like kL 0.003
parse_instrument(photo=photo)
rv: kL 83975.3395
